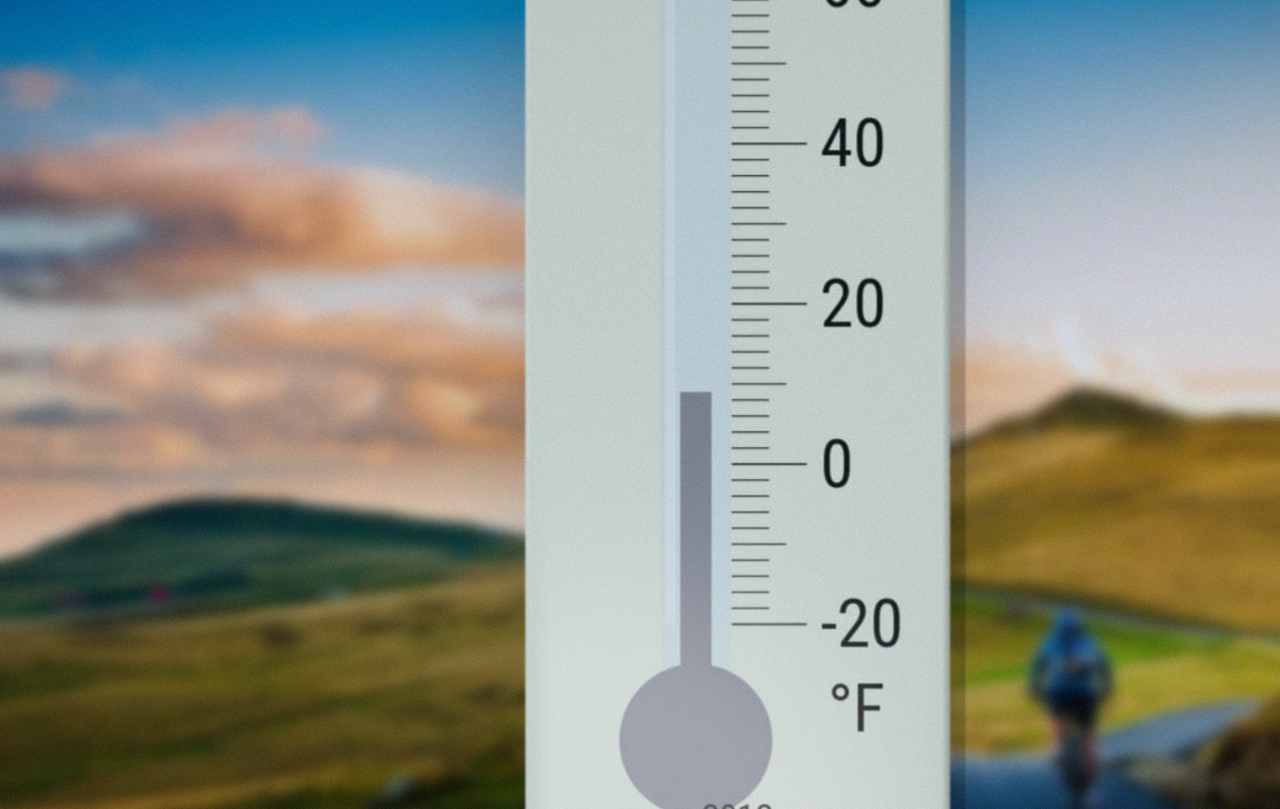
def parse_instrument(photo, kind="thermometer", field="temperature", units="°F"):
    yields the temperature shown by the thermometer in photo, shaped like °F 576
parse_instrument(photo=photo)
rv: °F 9
